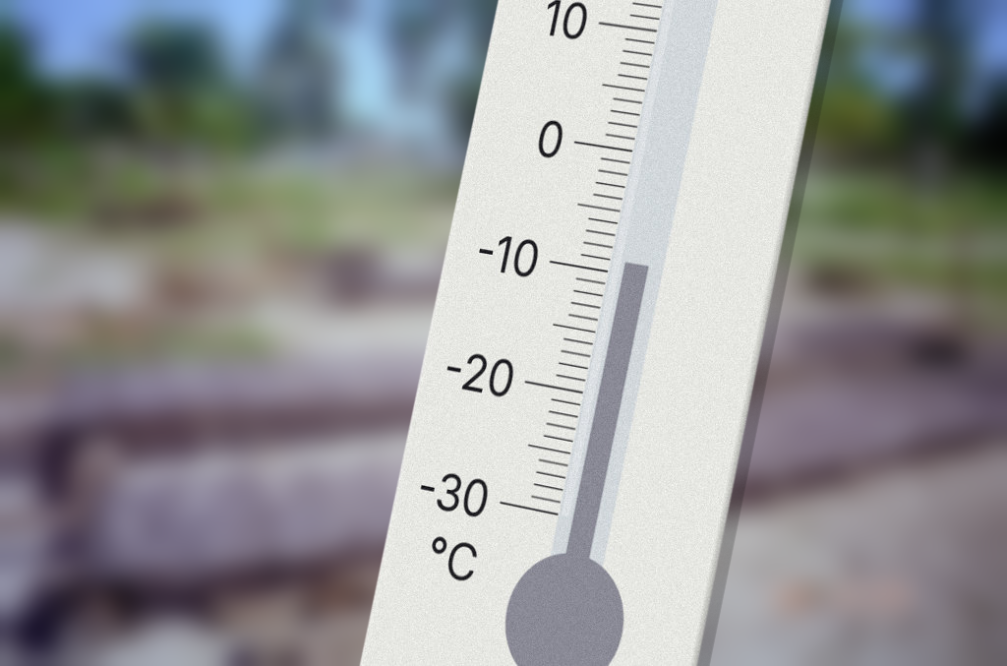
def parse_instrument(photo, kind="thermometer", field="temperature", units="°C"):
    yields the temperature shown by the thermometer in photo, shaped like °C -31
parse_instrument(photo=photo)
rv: °C -9
